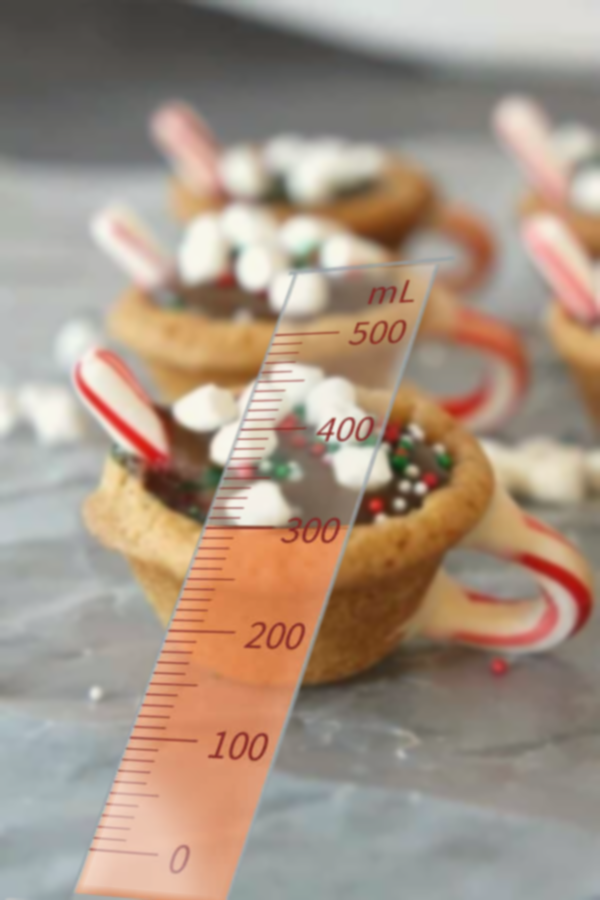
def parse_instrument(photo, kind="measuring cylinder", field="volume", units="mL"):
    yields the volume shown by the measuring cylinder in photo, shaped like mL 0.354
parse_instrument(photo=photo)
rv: mL 300
